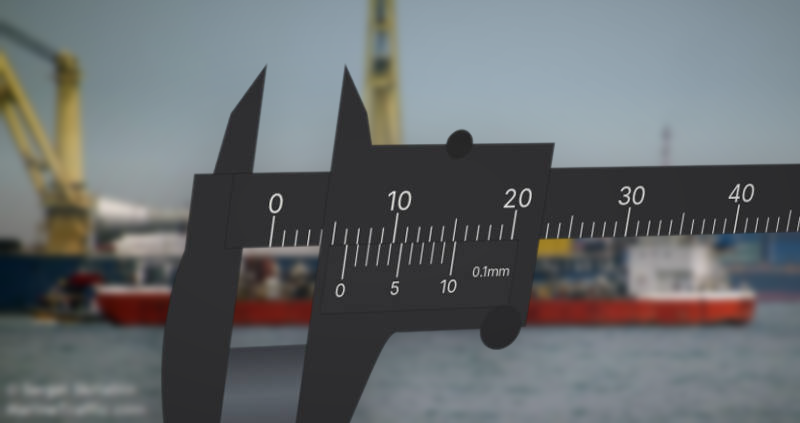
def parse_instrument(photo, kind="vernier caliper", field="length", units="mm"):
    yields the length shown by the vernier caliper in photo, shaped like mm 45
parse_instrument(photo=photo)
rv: mm 6.2
